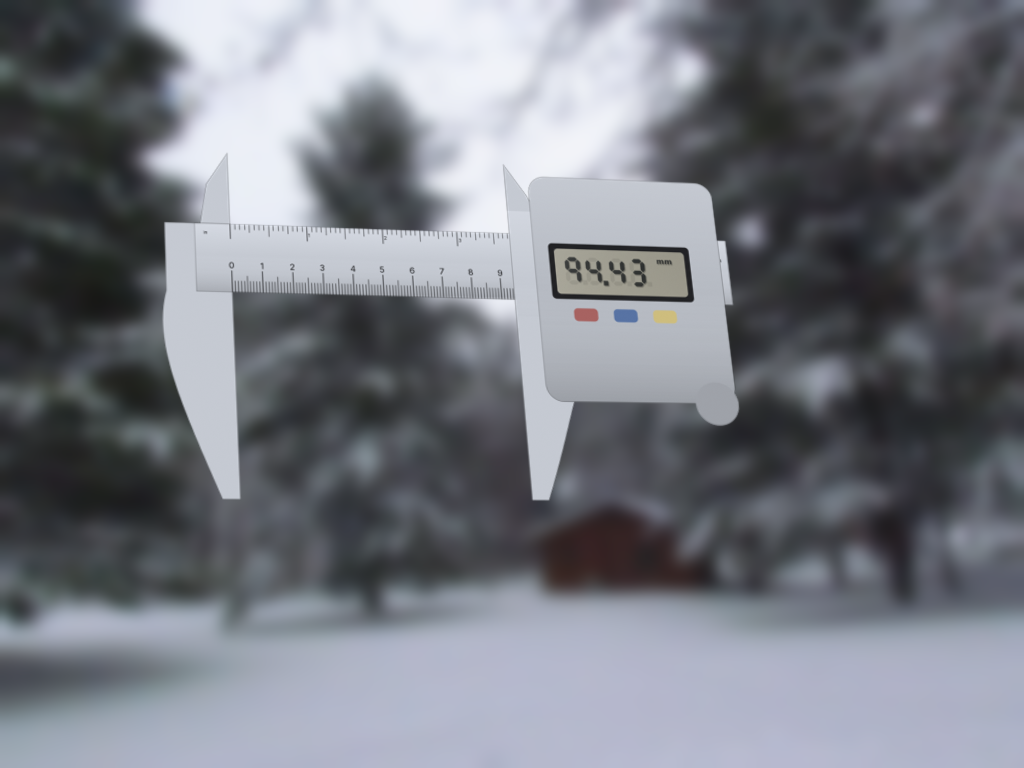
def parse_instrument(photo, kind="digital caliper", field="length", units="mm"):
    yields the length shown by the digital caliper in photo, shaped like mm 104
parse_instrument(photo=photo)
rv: mm 94.43
